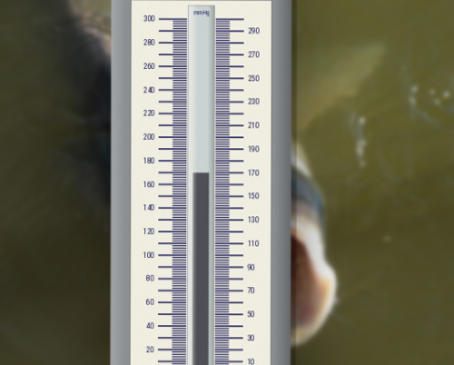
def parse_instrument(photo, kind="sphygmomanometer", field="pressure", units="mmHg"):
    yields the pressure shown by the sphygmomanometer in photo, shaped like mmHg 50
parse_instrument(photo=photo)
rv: mmHg 170
